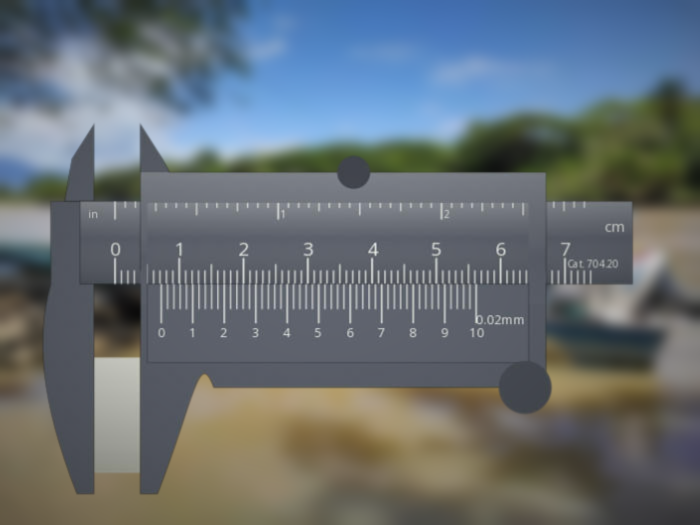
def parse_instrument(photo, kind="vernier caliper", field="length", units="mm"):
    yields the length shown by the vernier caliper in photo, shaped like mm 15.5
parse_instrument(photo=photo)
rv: mm 7.2
